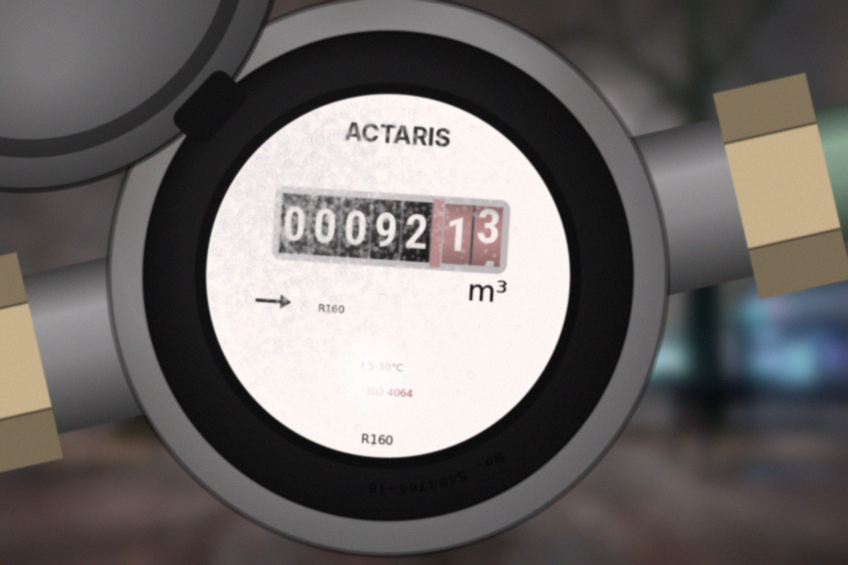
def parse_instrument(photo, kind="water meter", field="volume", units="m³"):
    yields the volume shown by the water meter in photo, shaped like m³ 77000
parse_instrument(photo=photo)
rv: m³ 92.13
